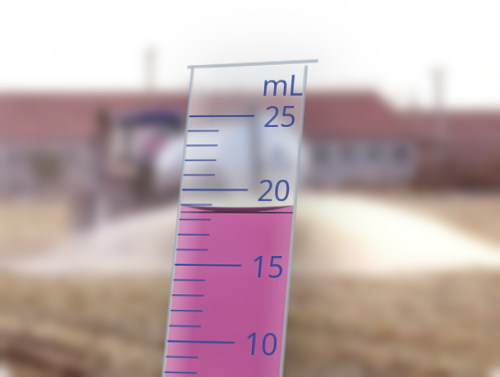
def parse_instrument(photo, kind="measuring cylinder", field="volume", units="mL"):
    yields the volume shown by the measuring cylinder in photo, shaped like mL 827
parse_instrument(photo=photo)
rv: mL 18.5
